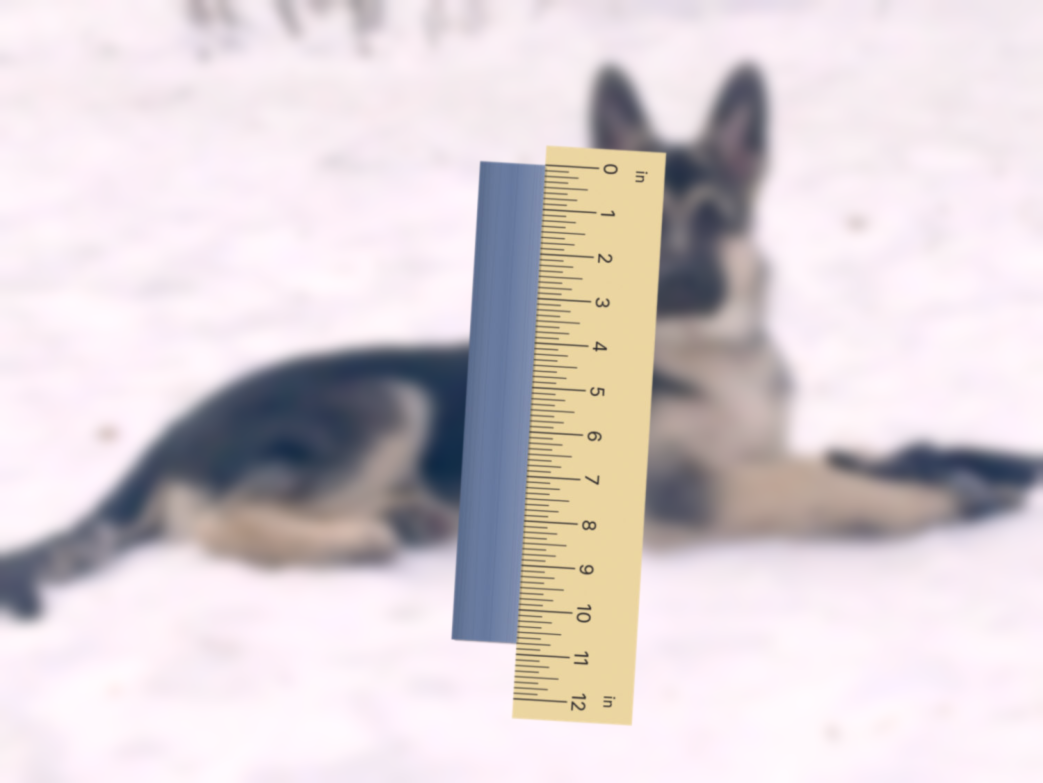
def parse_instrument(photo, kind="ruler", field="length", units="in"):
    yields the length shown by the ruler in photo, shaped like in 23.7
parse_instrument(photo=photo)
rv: in 10.75
